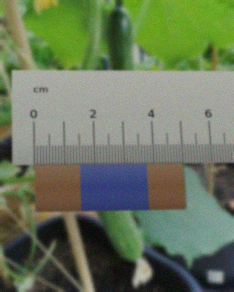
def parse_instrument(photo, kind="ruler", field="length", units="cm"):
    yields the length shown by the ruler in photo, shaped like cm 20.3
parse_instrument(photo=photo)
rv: cm 5
